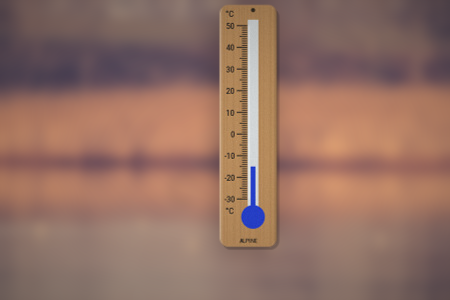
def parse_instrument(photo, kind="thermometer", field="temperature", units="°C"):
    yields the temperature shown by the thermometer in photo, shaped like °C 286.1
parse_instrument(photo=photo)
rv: °C -15
